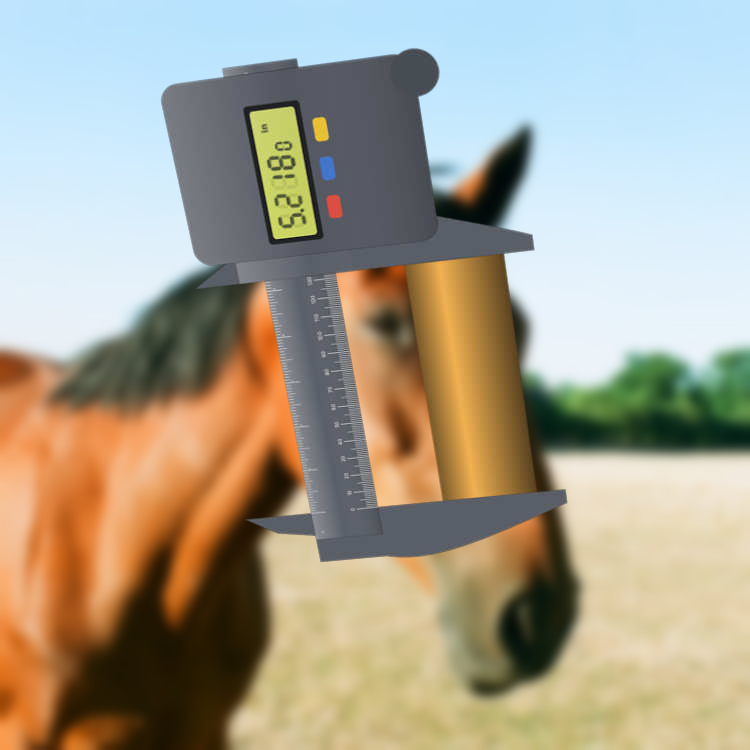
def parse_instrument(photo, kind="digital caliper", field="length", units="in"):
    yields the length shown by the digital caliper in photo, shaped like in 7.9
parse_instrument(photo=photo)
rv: in 5.2180
